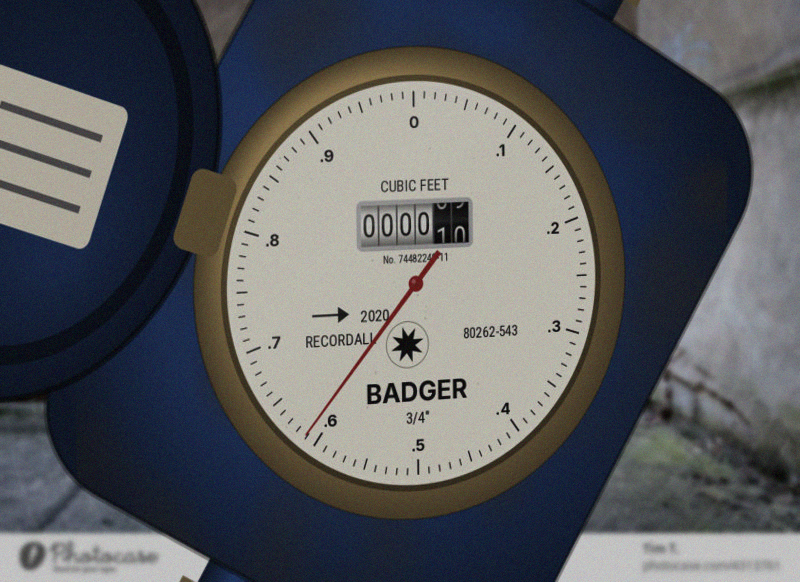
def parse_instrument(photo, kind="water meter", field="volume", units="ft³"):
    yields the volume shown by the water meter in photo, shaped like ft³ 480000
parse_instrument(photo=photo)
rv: ft³ 9.61
